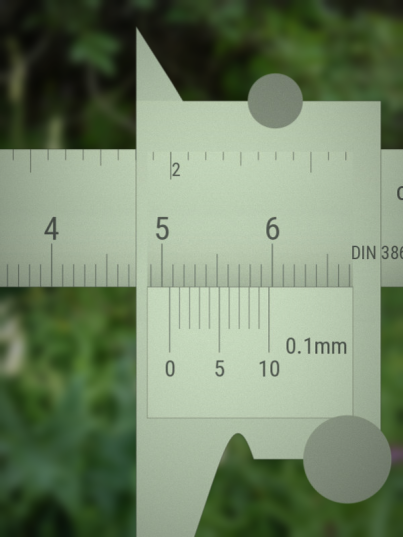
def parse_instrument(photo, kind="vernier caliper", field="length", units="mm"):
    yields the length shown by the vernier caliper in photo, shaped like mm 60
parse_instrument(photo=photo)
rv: mm 50.7
